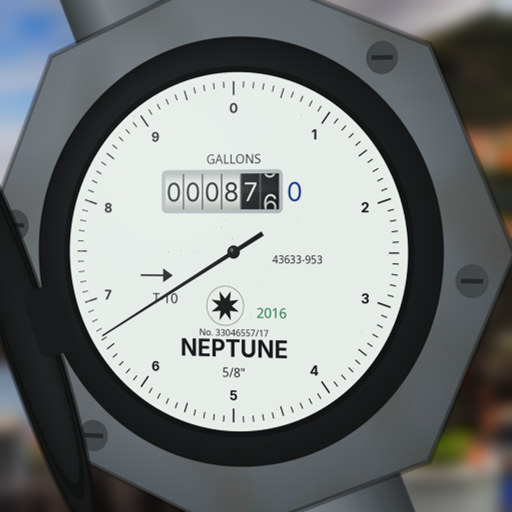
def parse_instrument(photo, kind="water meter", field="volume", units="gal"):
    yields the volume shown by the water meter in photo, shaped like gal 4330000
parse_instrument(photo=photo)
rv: gal 8756.6
